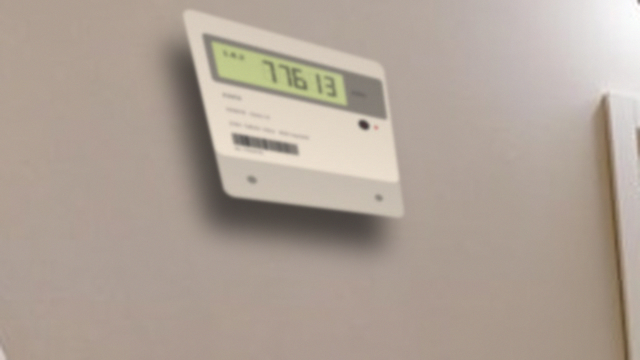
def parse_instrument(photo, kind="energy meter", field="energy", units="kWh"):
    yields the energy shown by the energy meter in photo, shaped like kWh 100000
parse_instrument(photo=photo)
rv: kWh 77613
